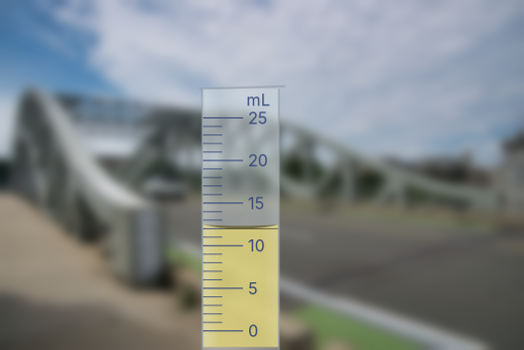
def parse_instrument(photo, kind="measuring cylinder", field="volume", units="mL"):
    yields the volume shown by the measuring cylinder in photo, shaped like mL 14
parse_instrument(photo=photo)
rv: mL 12
